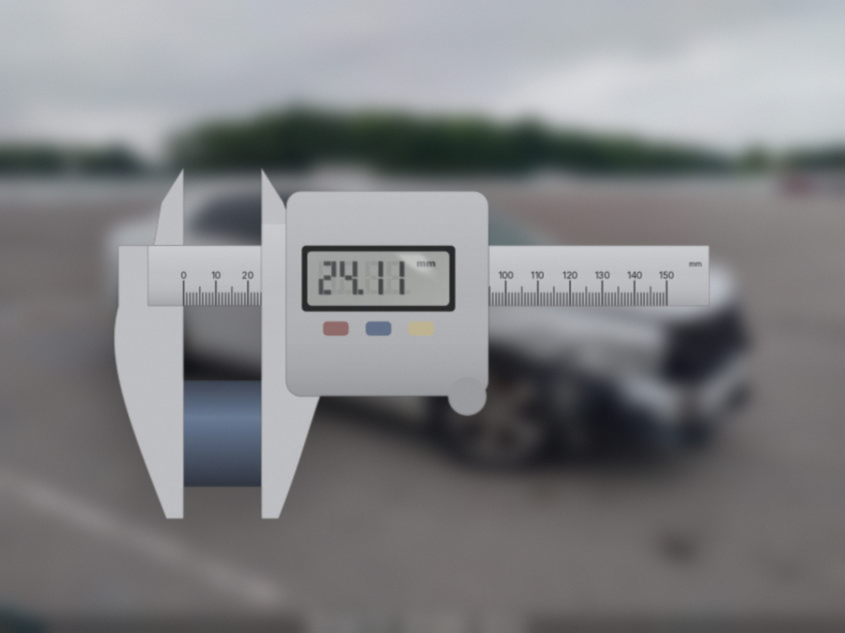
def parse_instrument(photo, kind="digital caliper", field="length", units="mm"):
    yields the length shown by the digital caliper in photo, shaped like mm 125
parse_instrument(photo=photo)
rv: mm 24.11
